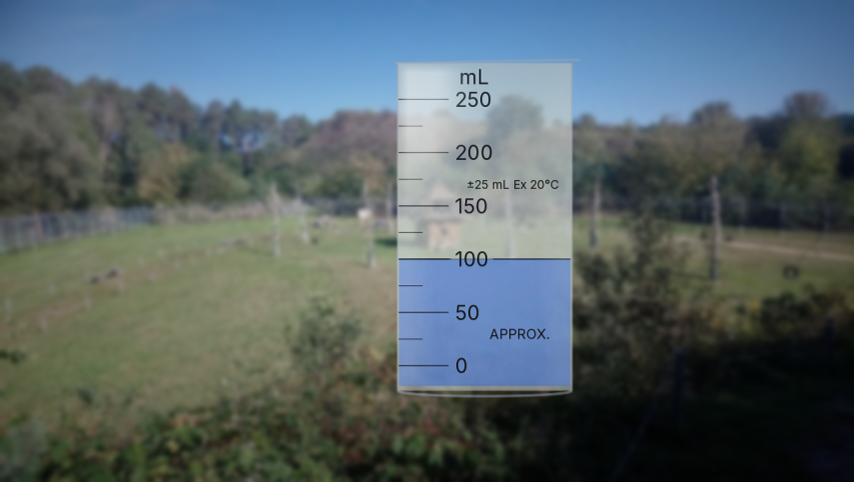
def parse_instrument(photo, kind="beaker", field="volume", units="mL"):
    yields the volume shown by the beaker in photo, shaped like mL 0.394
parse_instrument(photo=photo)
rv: mL 100
